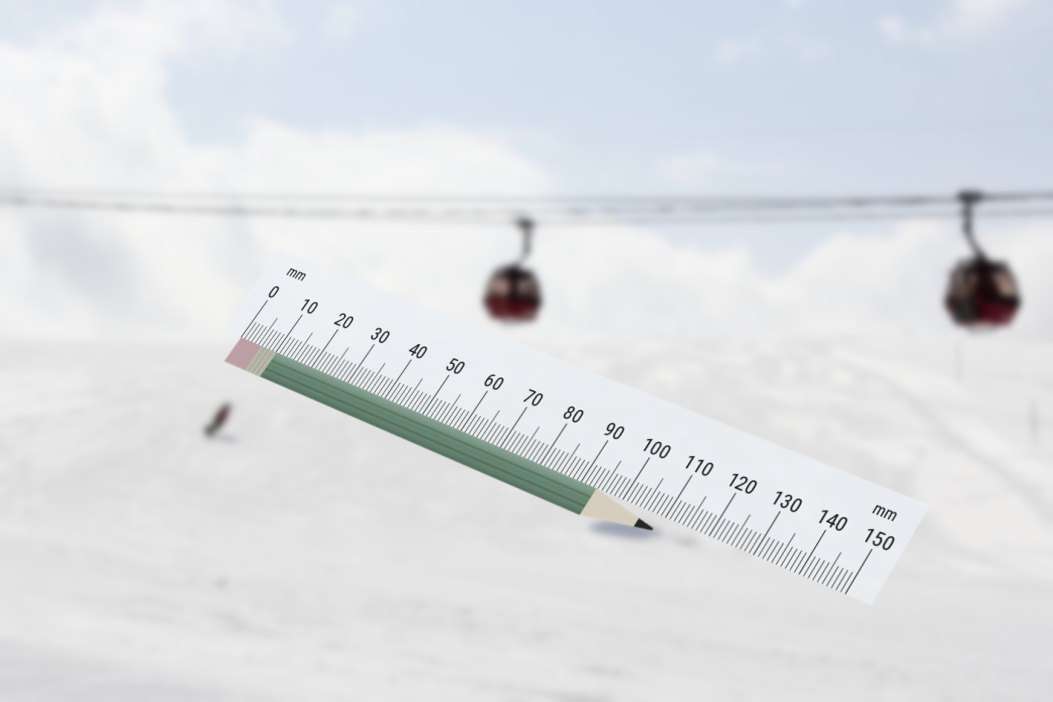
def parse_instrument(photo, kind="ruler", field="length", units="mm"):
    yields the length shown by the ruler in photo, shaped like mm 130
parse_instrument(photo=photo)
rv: mm 109
